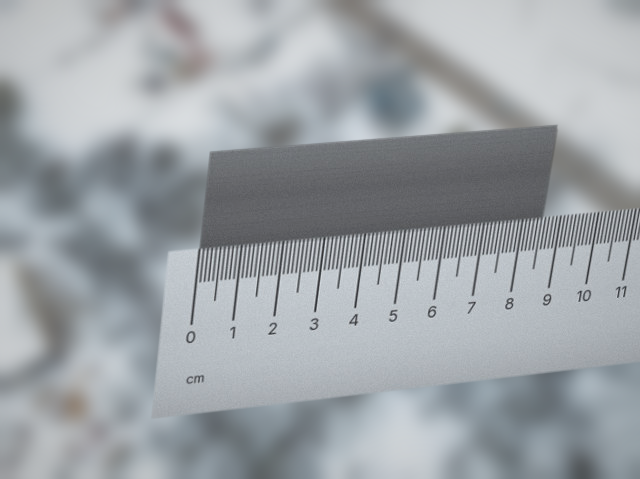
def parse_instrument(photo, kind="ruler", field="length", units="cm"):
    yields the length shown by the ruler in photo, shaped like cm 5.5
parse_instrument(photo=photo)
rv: cm 8.5
